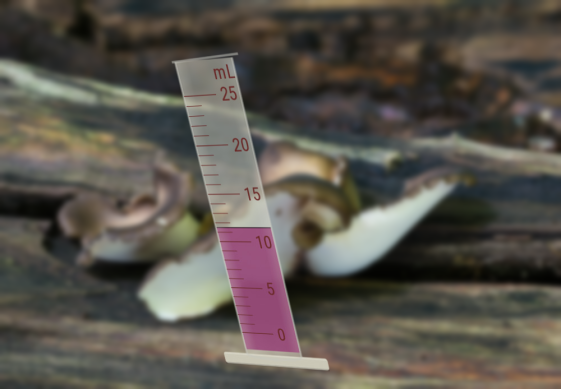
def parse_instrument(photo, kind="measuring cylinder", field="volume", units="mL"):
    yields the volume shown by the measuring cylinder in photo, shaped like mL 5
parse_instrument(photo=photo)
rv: mL 11.5
